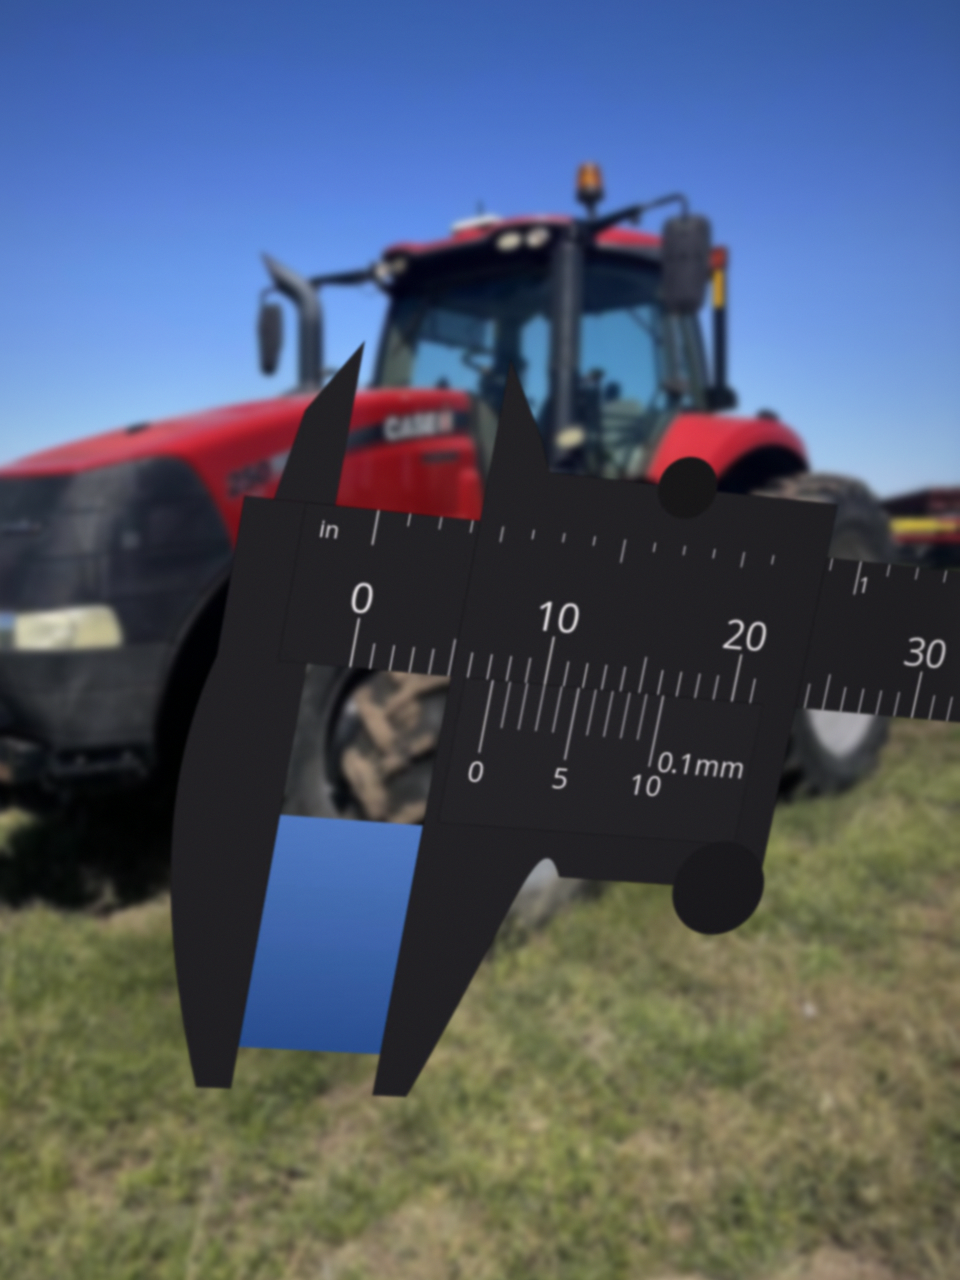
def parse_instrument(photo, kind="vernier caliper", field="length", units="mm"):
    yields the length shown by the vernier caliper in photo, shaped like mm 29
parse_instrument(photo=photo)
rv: mm 7.3
